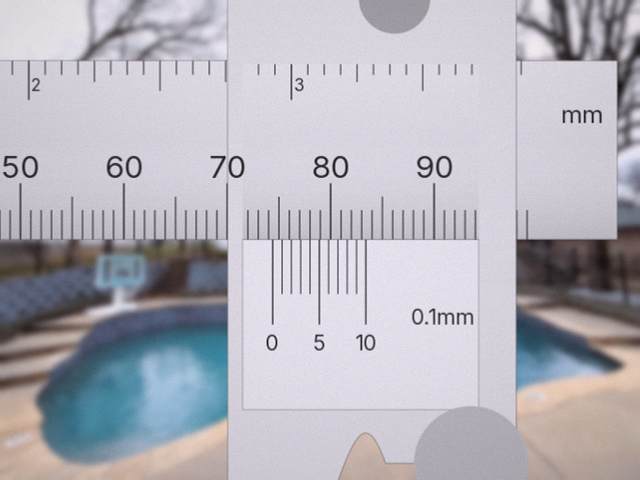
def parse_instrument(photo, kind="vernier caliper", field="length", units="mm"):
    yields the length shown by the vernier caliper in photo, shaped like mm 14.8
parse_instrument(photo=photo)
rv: mm 74.4
